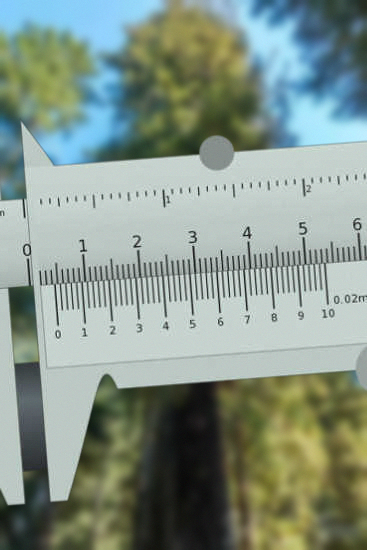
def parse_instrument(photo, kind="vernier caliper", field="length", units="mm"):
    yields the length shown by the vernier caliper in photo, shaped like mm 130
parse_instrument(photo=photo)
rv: mm 4.5
